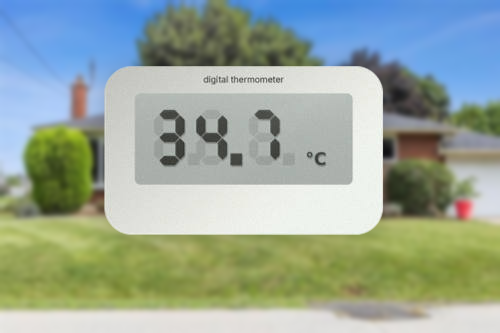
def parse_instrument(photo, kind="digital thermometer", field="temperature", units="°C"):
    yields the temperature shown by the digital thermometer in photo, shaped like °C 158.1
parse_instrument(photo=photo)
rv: °C 34.7
